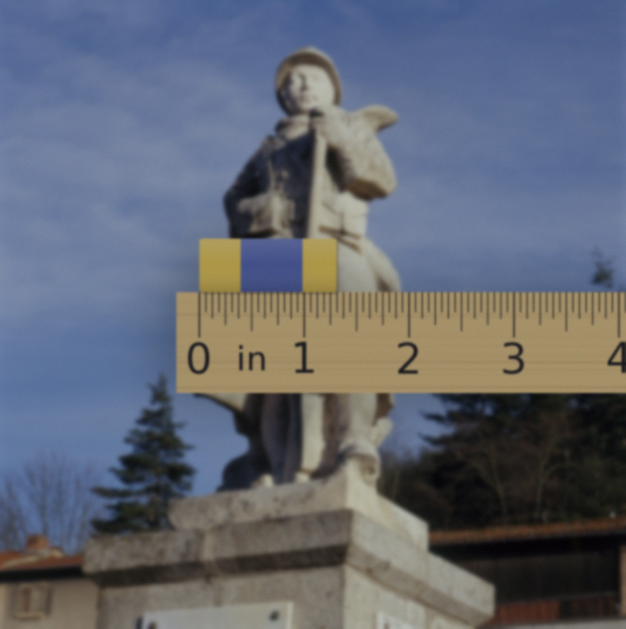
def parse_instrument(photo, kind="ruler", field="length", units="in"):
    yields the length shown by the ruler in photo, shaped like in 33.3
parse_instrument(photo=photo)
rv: in 1.3125
